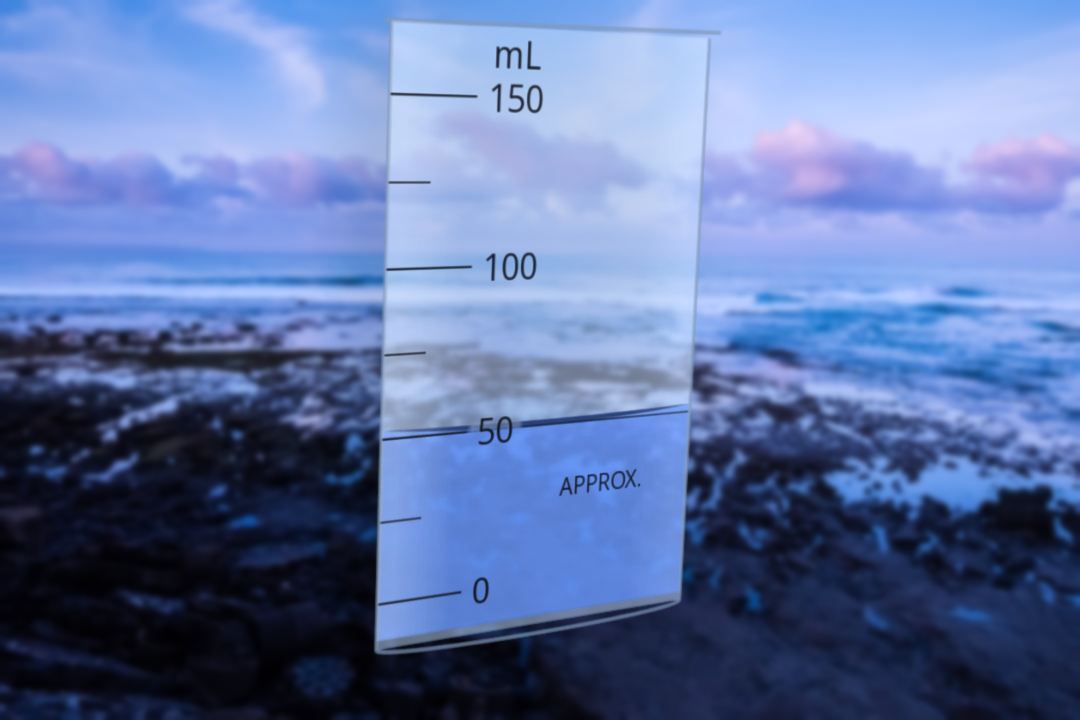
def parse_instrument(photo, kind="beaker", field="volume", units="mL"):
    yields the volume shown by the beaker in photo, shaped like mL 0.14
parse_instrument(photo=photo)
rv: mL 50
